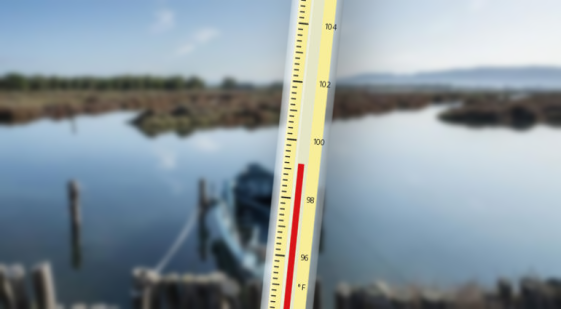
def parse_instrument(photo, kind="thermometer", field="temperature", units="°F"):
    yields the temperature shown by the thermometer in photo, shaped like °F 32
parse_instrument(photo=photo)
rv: °F 99.2
